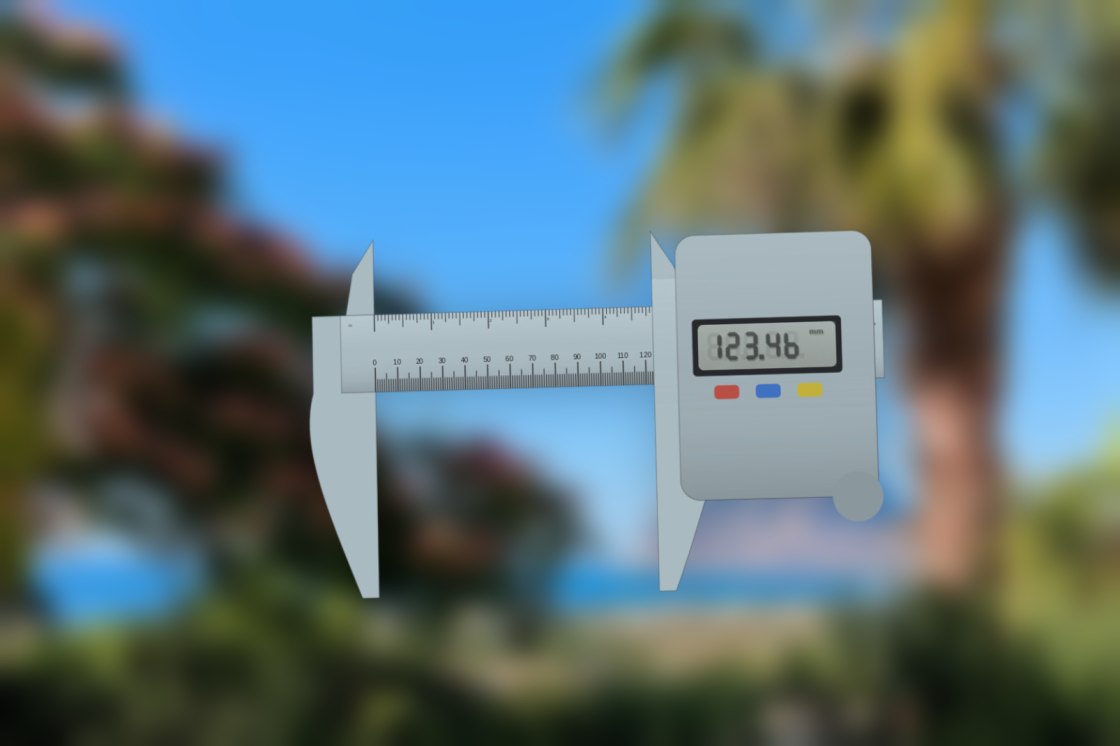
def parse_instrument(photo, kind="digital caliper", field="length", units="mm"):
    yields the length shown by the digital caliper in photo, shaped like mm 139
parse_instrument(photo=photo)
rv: mm 123.46
